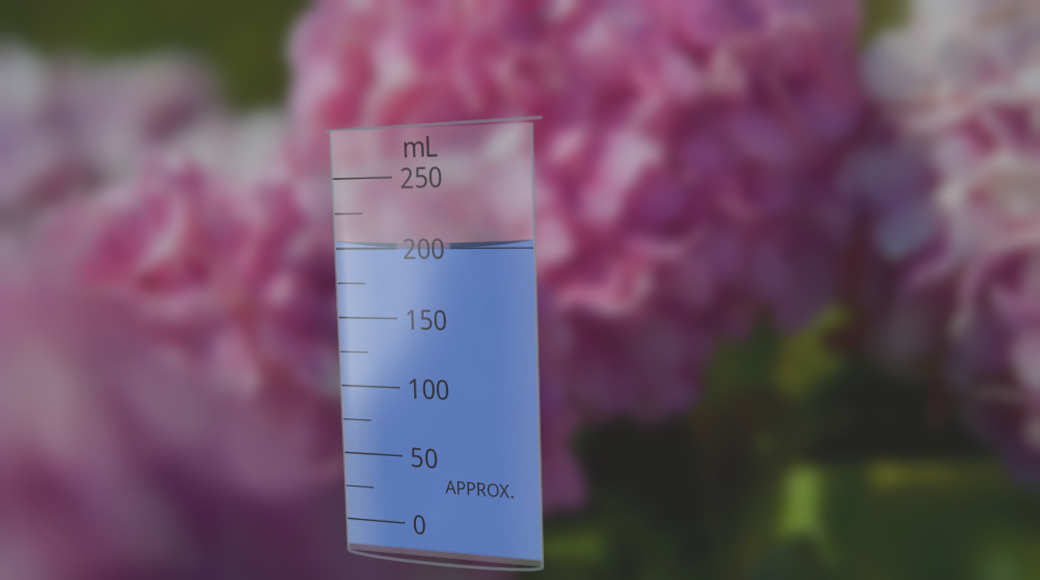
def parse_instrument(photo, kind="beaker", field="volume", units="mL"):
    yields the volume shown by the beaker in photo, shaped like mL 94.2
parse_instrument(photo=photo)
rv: mL 200
